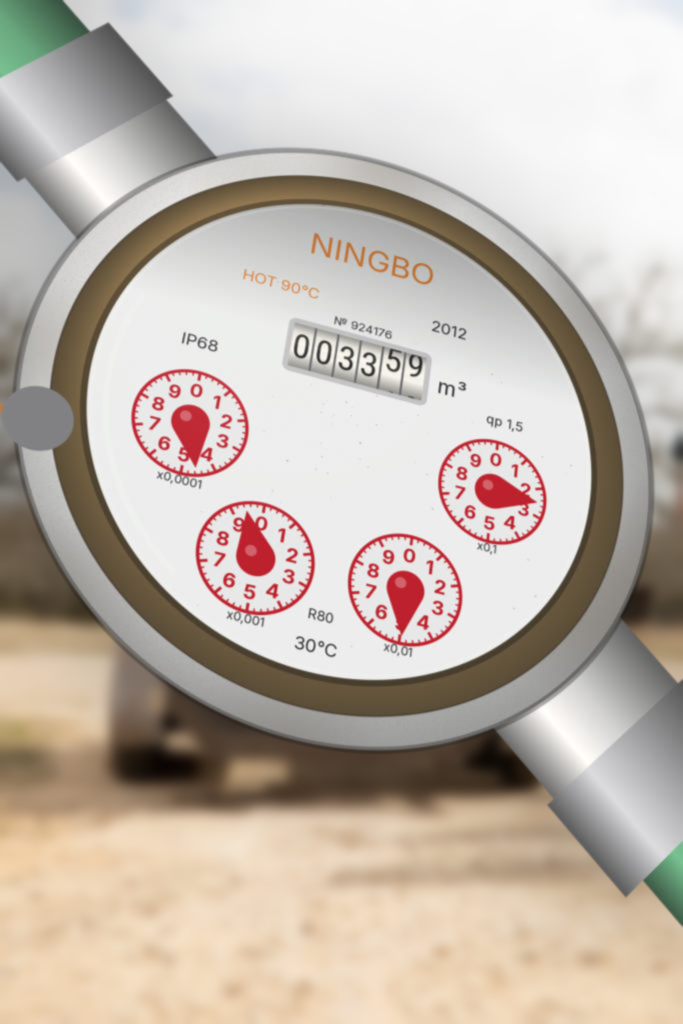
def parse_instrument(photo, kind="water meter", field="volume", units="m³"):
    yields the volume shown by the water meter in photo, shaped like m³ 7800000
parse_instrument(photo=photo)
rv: m³ 3359.2494
